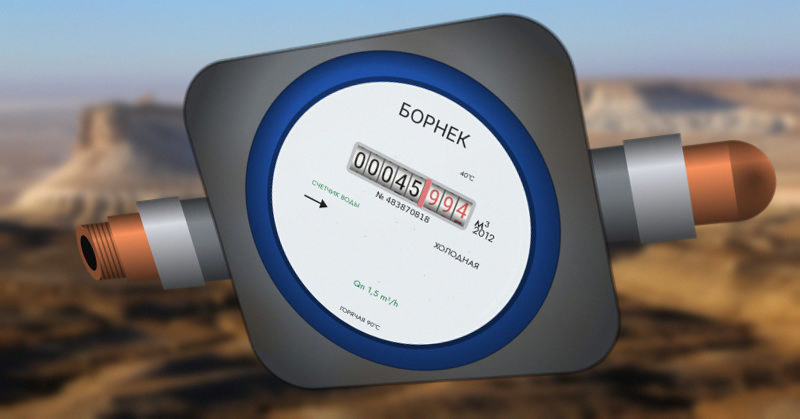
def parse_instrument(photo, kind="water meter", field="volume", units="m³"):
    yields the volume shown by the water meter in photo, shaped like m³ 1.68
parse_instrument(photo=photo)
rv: m³ 45.994
